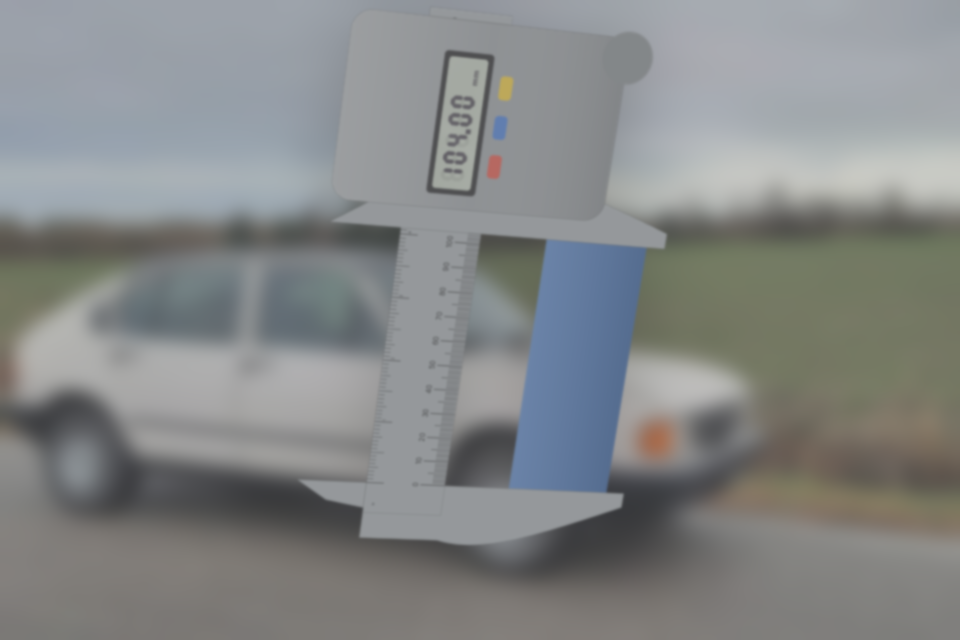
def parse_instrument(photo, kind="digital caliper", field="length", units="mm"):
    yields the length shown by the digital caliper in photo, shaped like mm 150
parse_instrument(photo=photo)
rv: mm 104.00
